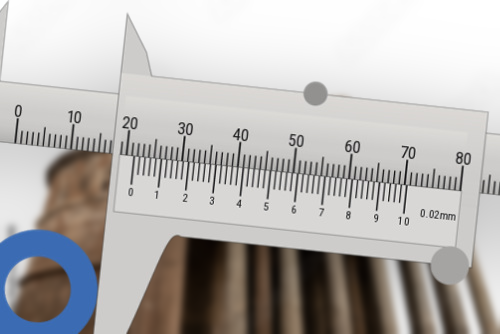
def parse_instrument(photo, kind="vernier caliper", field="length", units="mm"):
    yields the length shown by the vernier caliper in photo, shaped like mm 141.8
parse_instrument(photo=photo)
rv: mm 21.4
